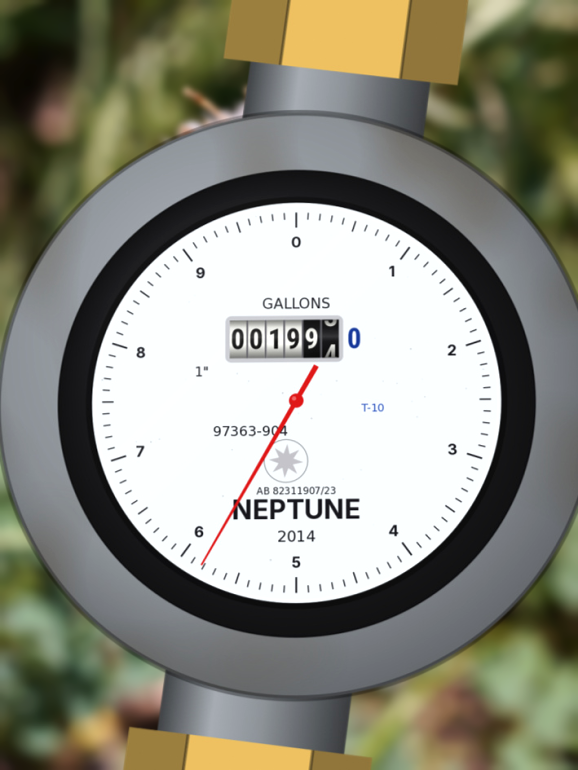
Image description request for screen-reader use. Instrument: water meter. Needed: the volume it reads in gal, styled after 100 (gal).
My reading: 19935.8 (gal)
